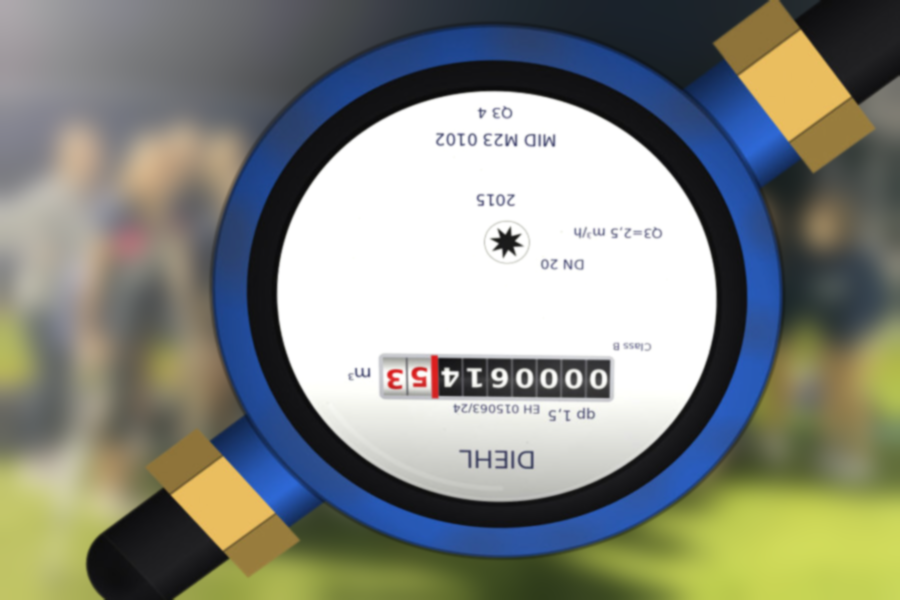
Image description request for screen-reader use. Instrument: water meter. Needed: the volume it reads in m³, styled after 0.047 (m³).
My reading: 614.53 (m³)
